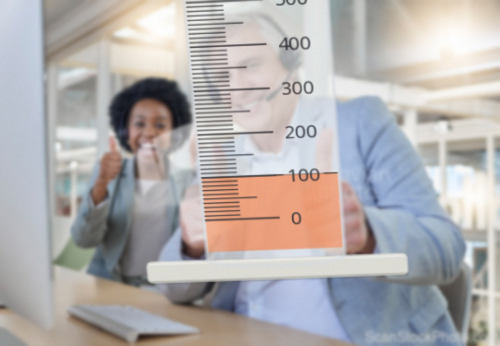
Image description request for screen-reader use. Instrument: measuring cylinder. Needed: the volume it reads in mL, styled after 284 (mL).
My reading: 100 (mL)
